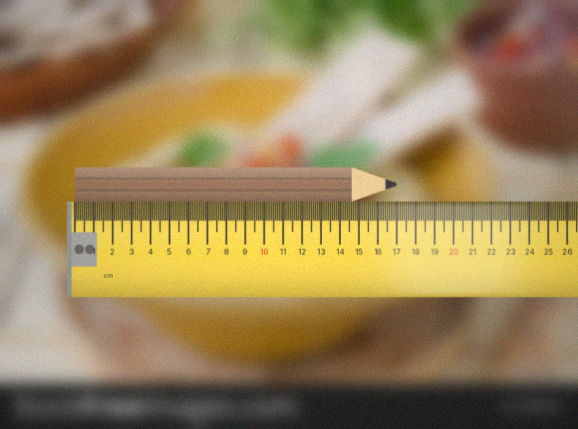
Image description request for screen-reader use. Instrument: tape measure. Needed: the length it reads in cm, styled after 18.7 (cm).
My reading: 17 (cm)
